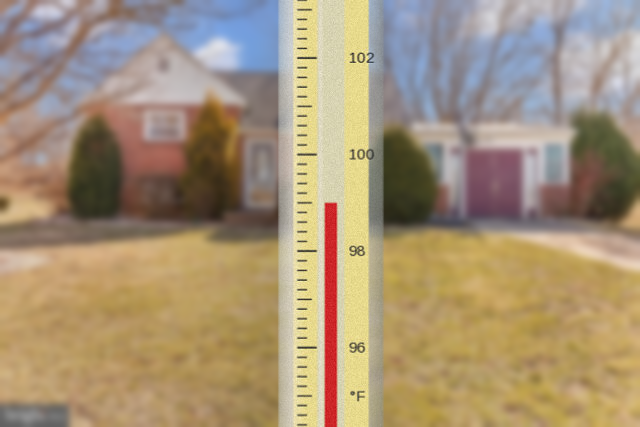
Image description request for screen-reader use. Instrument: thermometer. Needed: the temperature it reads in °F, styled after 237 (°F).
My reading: 99 (°F)
